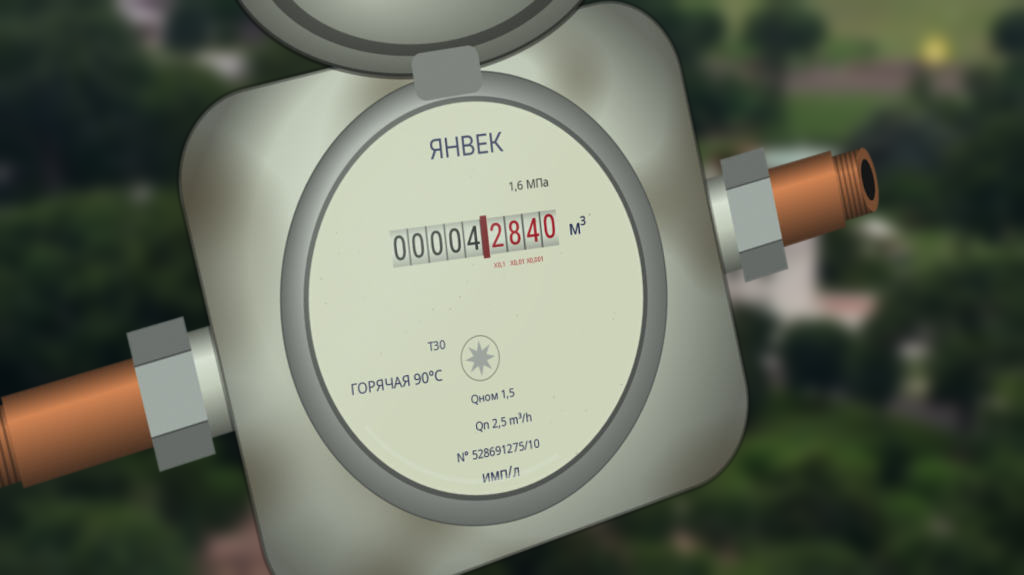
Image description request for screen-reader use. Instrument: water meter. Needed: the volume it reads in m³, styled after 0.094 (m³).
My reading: 4.2840 (m³)
